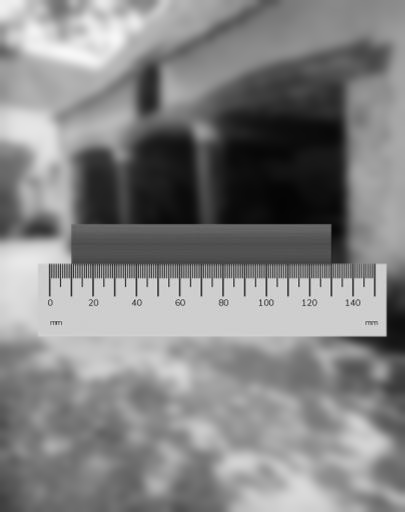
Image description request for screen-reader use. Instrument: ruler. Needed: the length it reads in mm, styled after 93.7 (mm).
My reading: 120 (mm)
